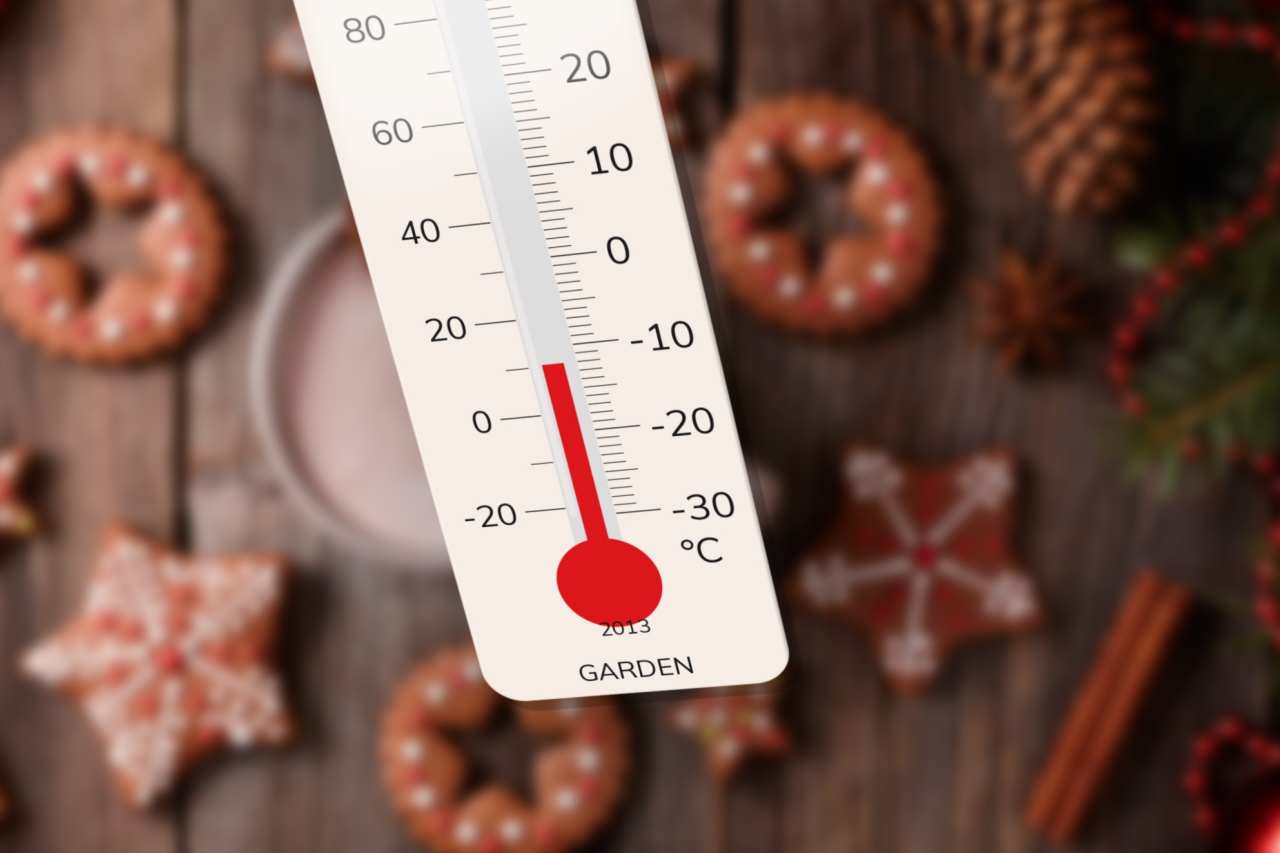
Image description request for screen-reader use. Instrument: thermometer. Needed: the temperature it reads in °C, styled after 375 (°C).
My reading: -12 (°C)
